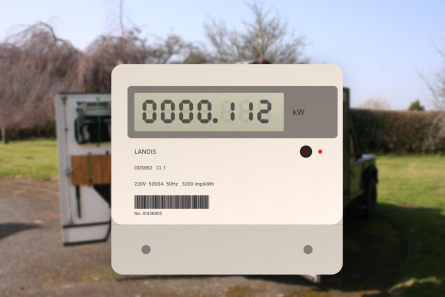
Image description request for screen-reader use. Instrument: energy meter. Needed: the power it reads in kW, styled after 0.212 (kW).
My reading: 0.112 (kW)
